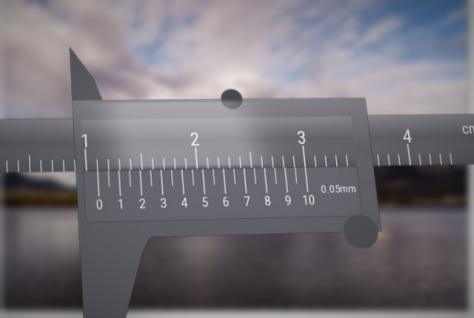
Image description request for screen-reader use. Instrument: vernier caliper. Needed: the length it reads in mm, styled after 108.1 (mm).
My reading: 11.0 (mm)
